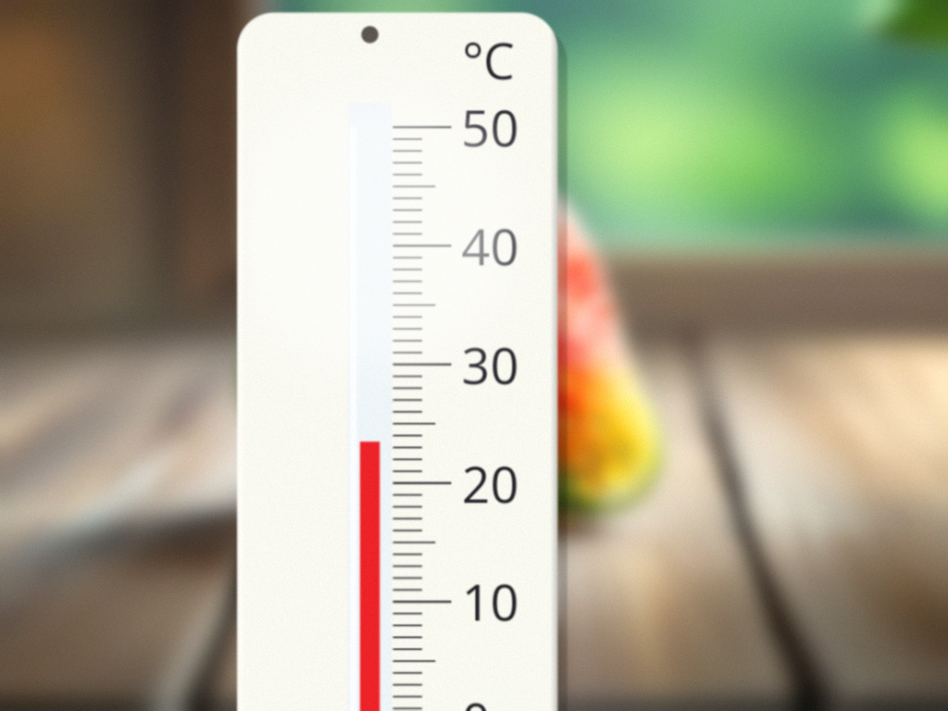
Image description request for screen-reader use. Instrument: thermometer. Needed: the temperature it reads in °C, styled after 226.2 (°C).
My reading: 23.5 (°C)
